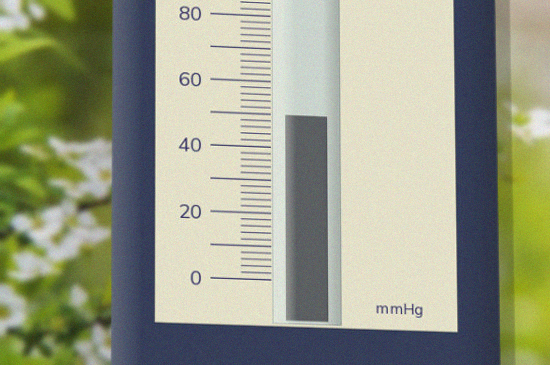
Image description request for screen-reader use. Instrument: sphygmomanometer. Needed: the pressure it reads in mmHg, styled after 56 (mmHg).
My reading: 50 (mmHg)
